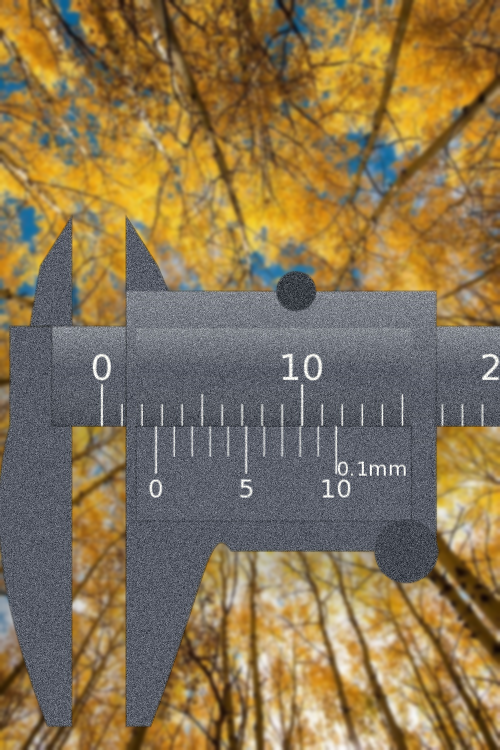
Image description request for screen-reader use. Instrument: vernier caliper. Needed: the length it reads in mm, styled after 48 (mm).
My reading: 2.7 (mm)
